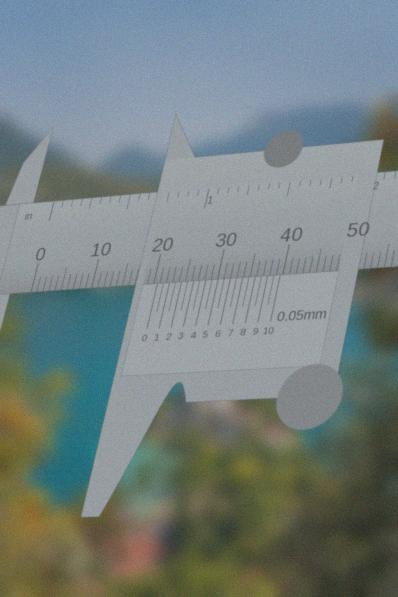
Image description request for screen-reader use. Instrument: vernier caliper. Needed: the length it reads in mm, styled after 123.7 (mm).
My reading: 20.6 (mm)
